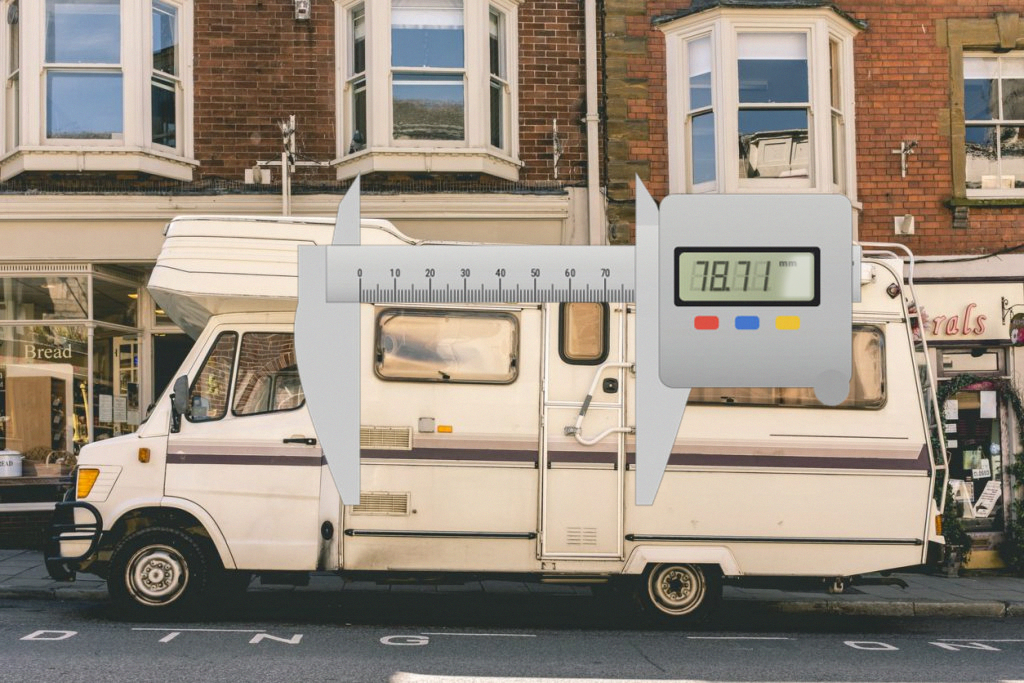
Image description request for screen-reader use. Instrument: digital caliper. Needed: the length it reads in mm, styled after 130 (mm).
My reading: 78.71 (mm)
